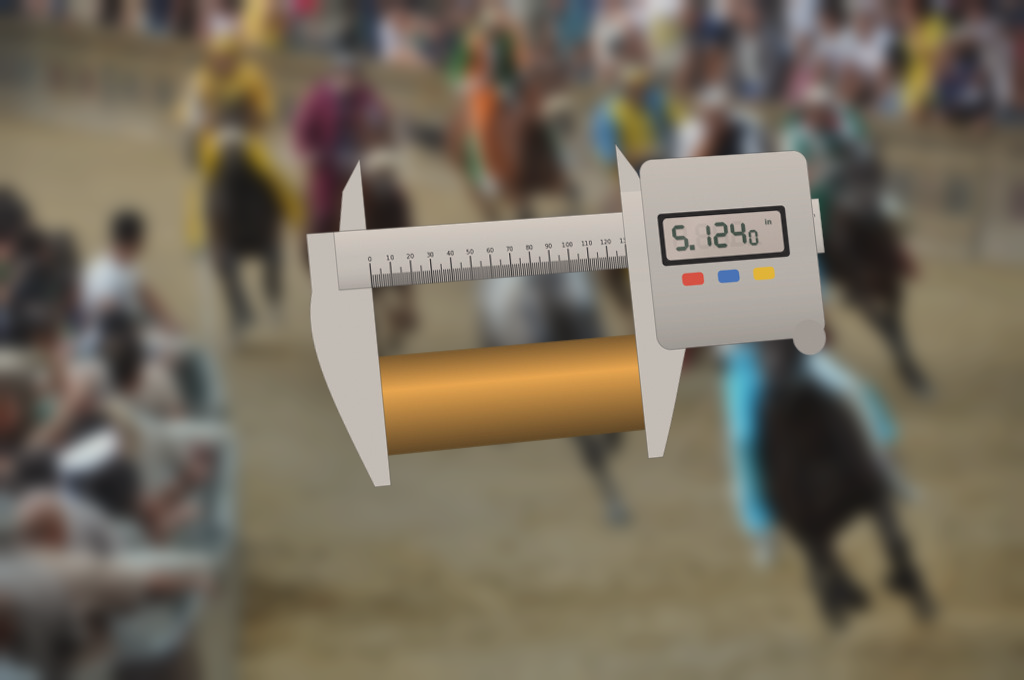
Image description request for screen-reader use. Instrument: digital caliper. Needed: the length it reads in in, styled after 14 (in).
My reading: 5.1240 (in)
